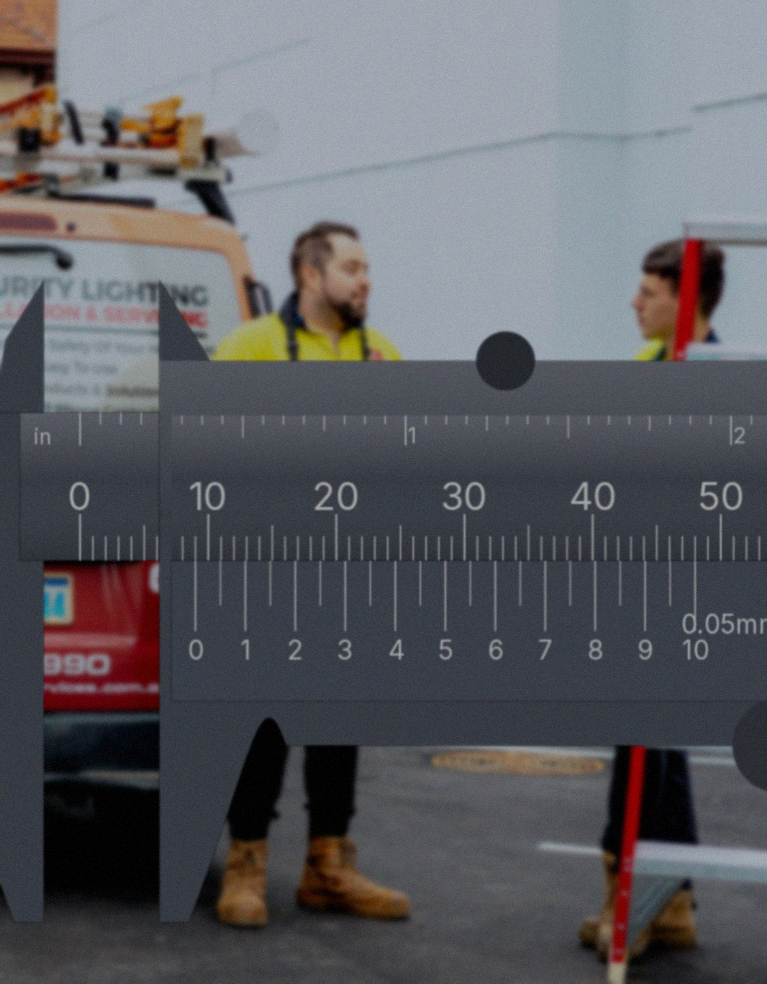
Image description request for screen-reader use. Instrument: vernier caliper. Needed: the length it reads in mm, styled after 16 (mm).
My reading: 9.0 (mm)
